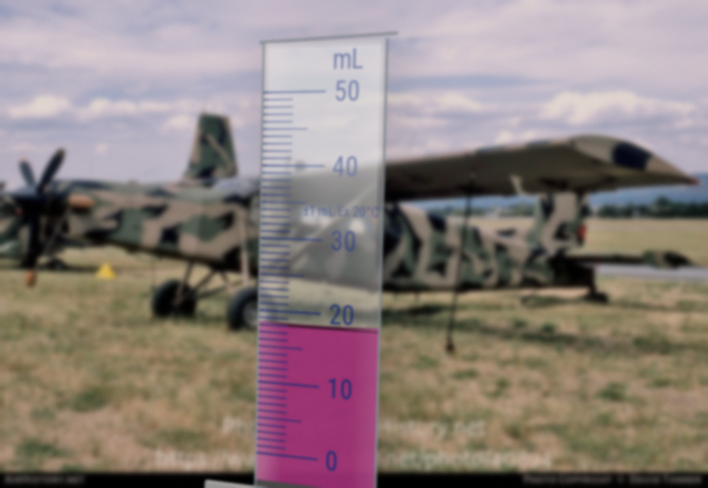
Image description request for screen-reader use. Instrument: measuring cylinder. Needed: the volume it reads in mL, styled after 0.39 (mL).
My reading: 18 (mL)
